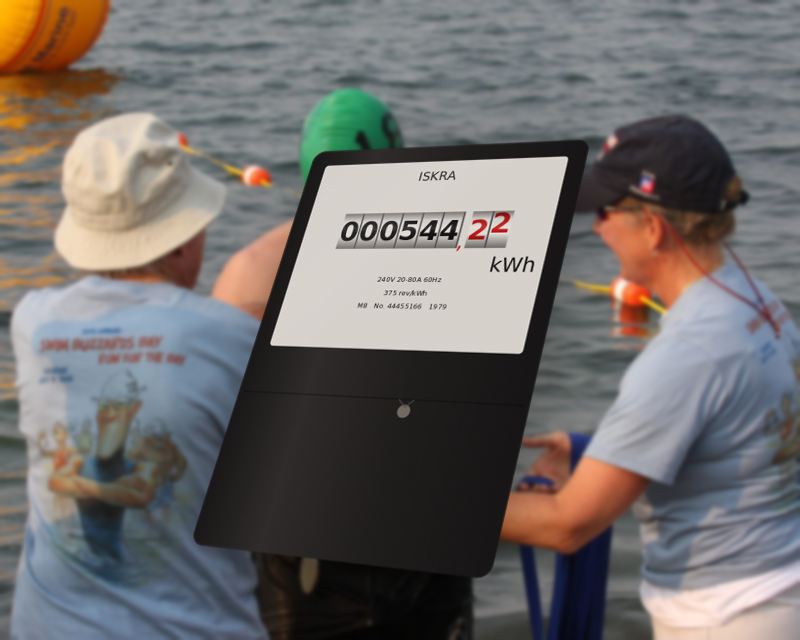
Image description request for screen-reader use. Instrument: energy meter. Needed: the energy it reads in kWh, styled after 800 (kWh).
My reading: 544.22 (kWh)
